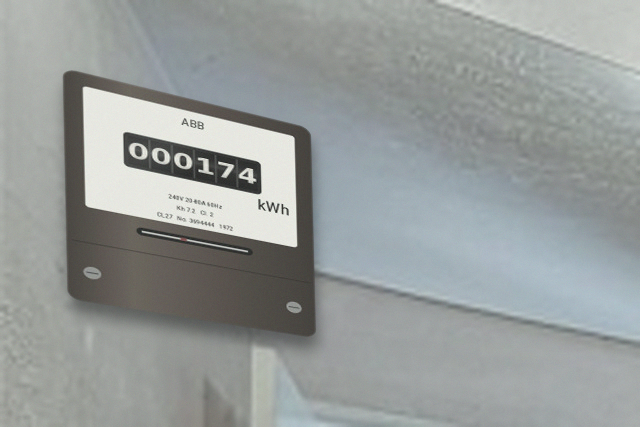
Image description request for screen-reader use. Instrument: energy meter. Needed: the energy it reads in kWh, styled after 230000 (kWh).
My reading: 174 (kWh)
